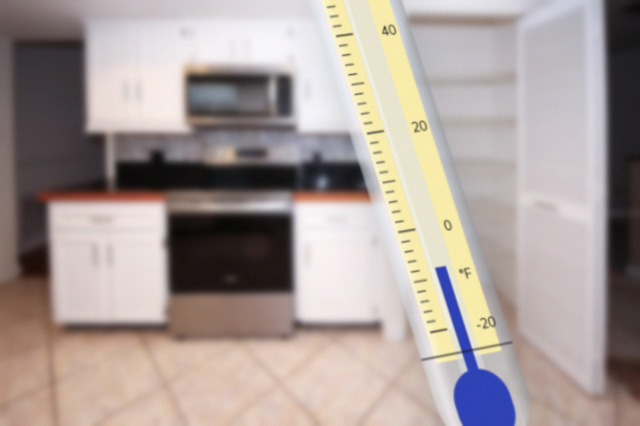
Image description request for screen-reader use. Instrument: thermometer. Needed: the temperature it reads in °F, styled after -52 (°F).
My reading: -8 (°F)
